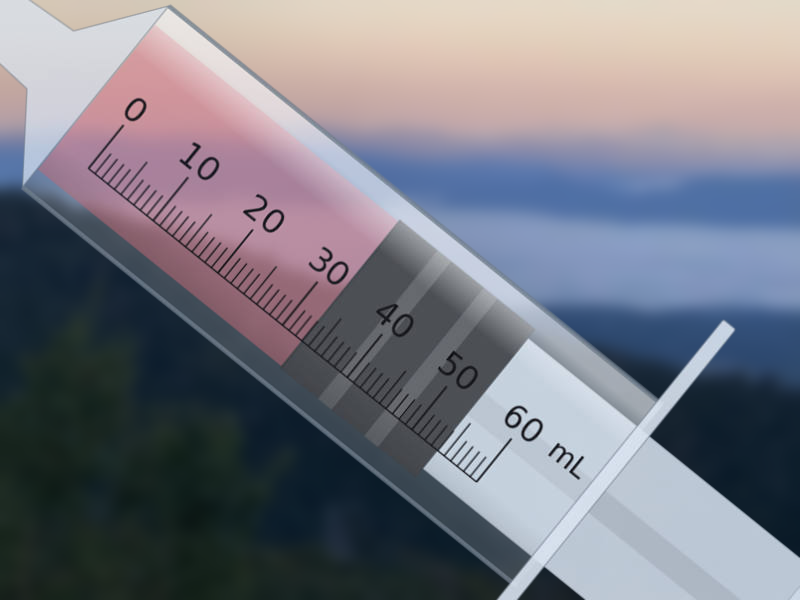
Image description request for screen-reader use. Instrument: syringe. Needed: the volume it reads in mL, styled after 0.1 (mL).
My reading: 33 (mL)
